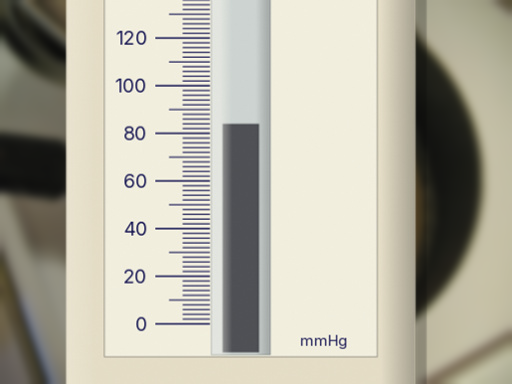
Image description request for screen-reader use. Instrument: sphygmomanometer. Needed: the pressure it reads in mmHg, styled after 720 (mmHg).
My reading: 84 (mmHg)
